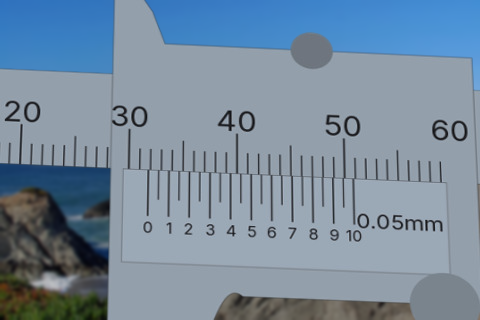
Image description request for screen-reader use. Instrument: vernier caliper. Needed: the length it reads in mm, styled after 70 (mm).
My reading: 31.8 (mm)
